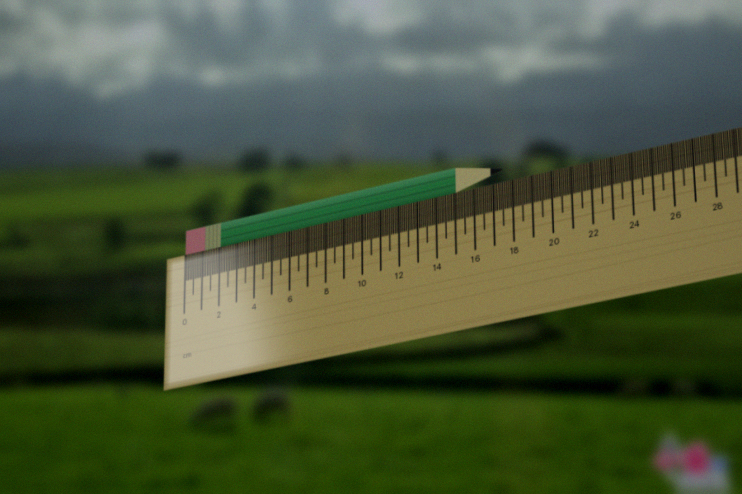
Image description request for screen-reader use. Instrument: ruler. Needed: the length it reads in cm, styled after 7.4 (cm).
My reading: 17.5 (cm)
